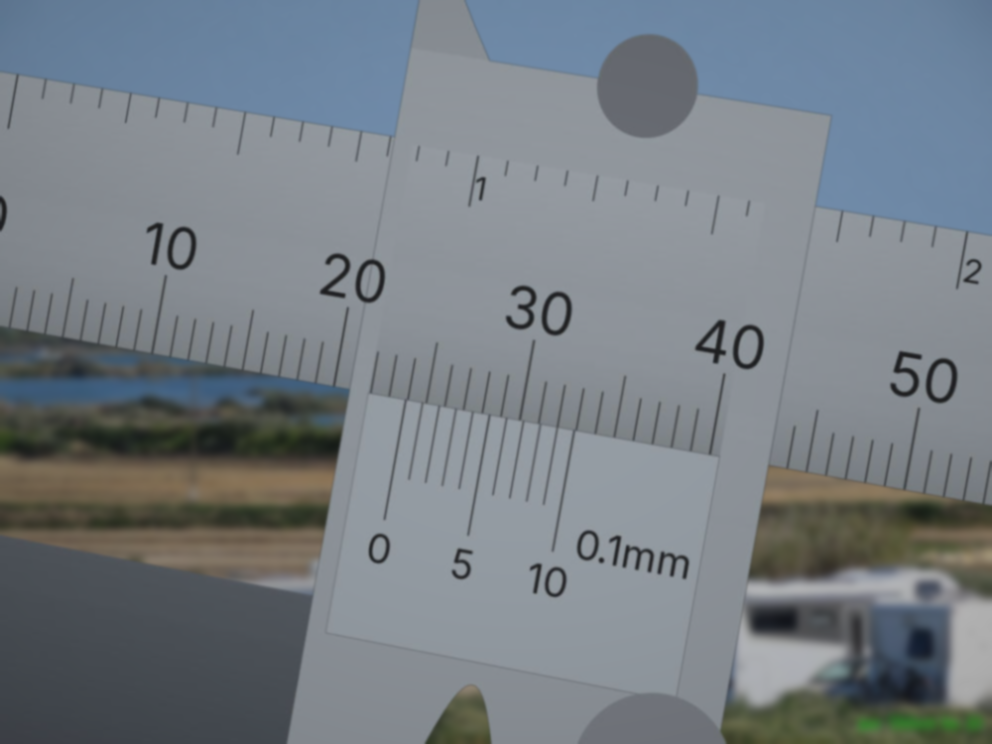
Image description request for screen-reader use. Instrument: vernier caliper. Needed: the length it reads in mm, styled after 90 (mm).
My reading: 23.9 (mm)
